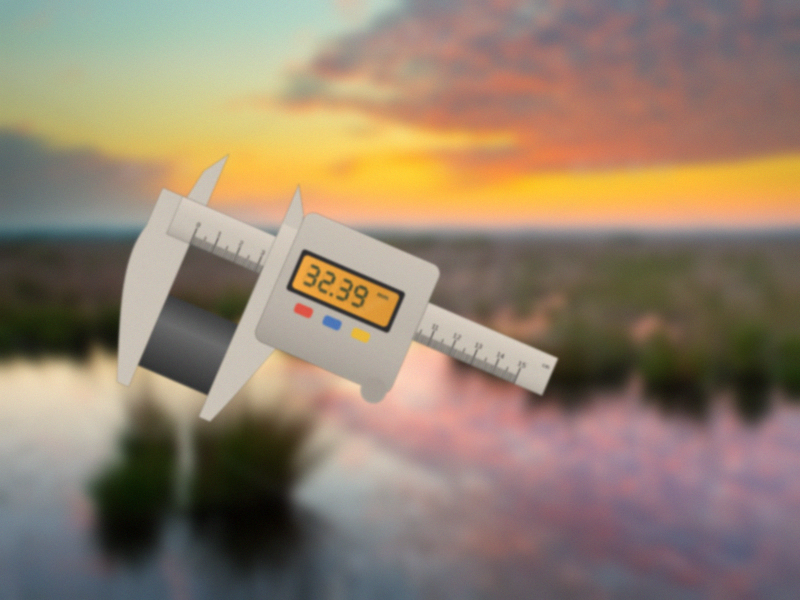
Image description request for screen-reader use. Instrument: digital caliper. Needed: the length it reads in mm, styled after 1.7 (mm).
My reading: 32.39 (mm)
